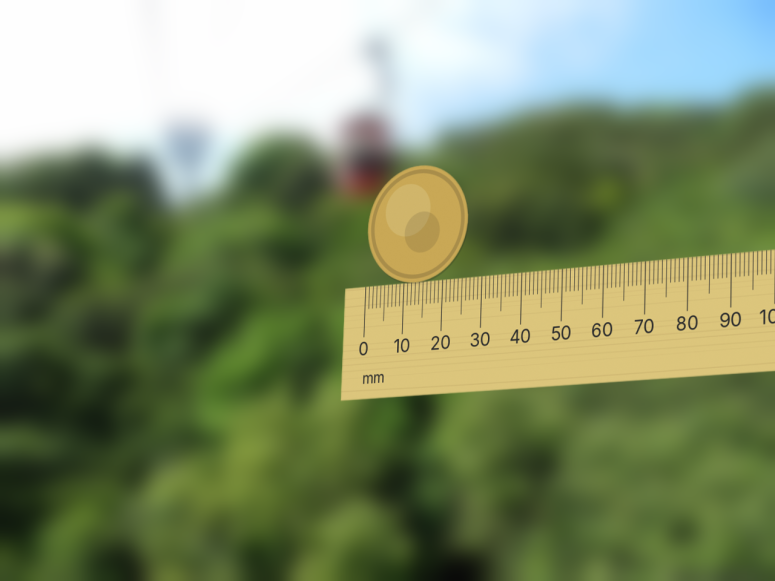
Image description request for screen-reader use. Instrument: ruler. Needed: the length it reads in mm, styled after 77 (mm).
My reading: 26 (mm)
